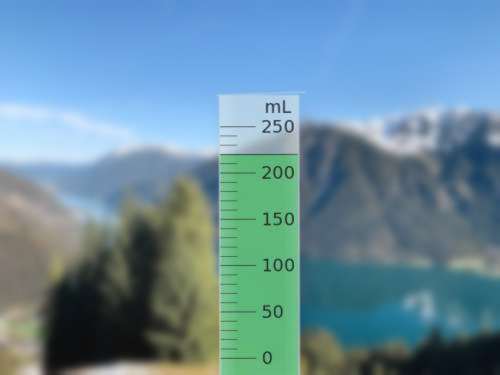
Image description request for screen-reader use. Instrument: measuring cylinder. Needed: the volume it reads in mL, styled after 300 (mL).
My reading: 220 (mL)
